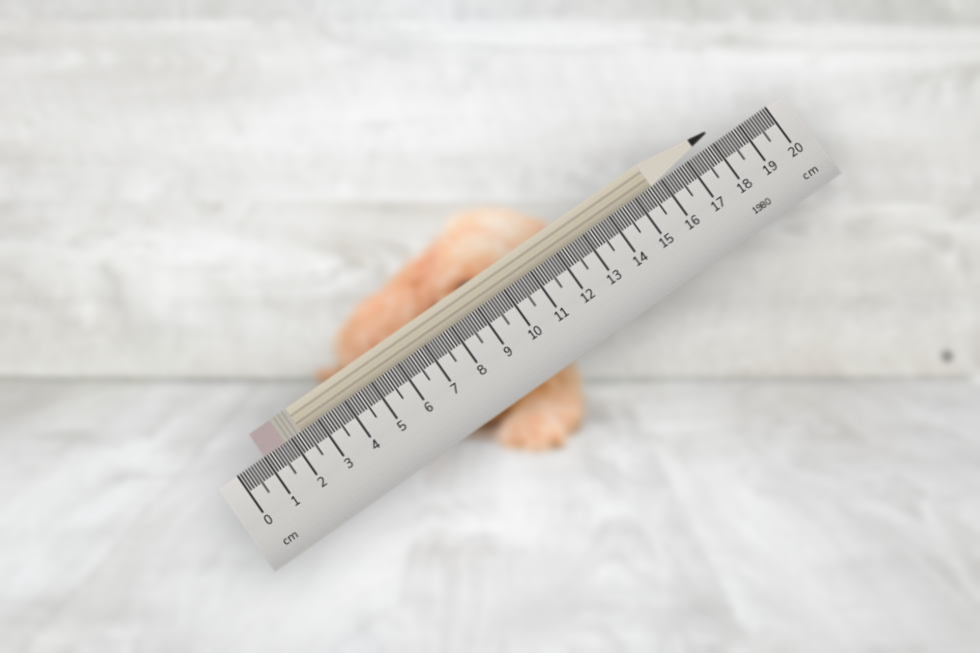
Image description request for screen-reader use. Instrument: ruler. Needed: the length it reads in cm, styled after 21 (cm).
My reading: 17 (cm)
